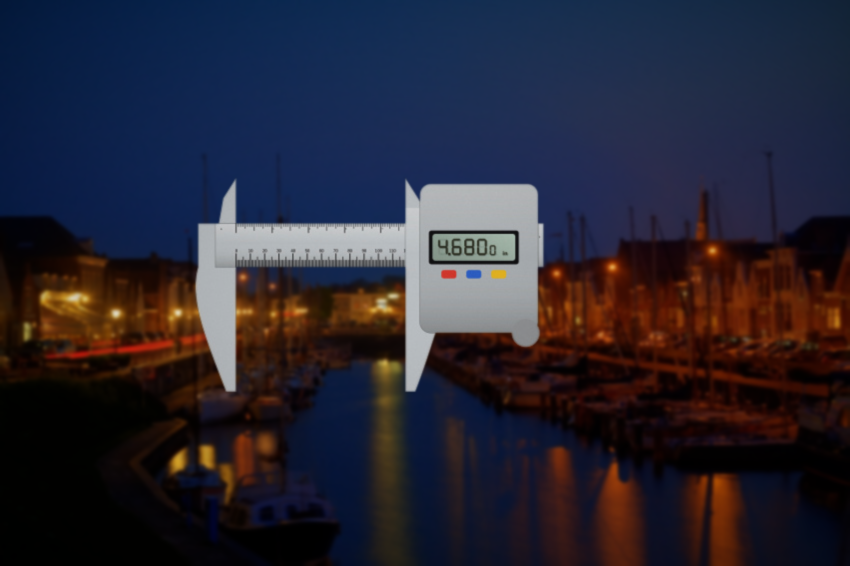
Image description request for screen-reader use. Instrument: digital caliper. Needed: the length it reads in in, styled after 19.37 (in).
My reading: 4.6800 (in)
